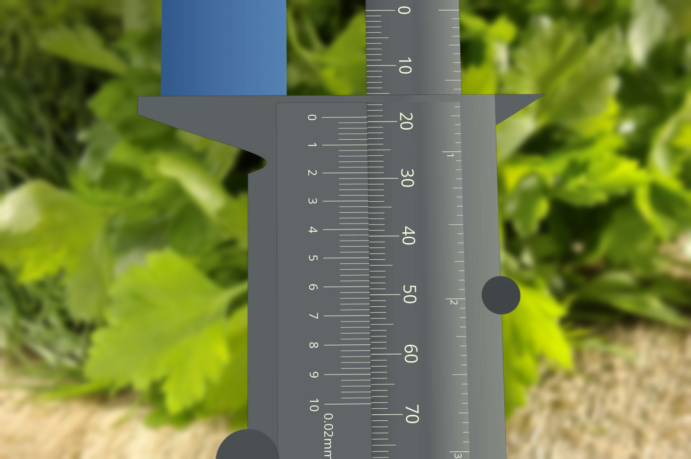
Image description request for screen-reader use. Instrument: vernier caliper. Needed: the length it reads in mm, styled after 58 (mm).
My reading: 19.2 (mm)
